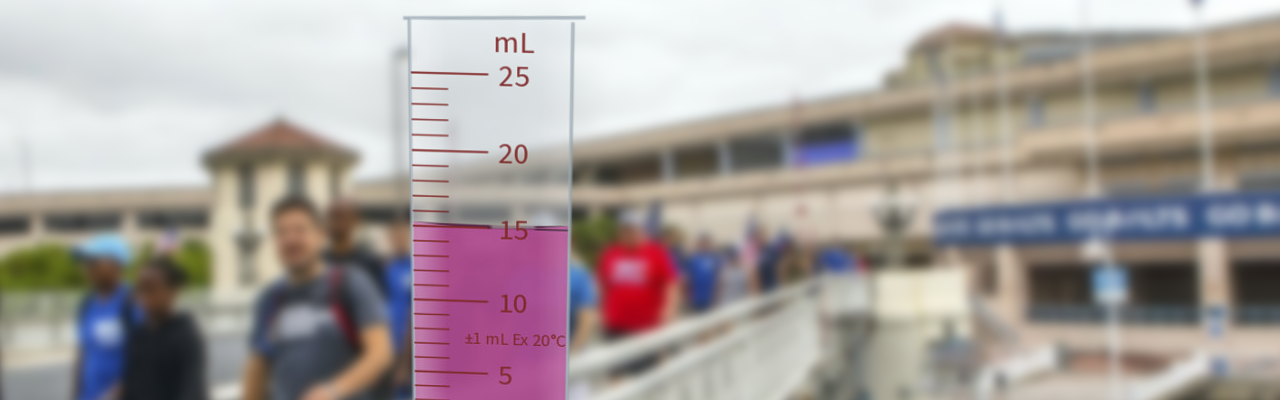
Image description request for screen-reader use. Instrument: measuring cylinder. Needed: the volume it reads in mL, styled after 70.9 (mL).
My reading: 15 (mL)
